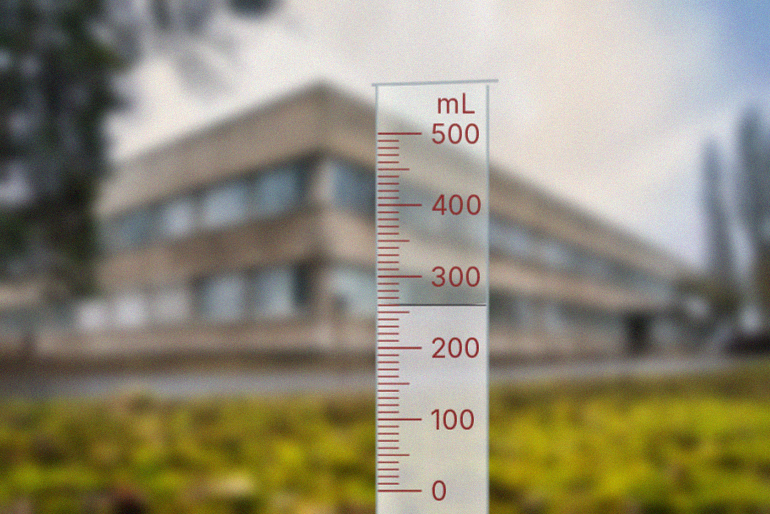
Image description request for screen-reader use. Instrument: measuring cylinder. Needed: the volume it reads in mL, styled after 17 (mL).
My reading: 260 (mL)
